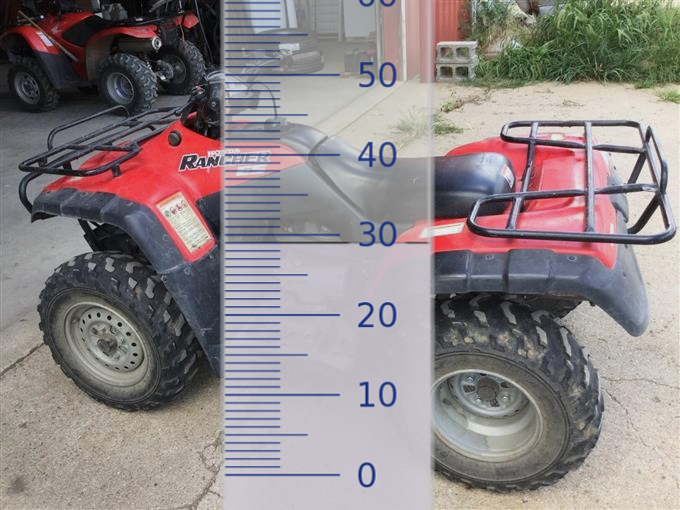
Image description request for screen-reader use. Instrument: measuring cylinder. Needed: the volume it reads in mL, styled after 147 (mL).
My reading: 29 (mL)
